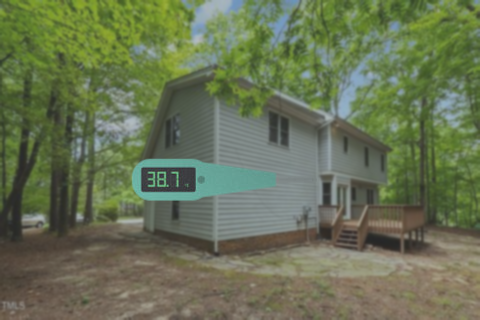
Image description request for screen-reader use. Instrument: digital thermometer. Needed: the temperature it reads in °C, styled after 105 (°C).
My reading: 38.7 (°C)
